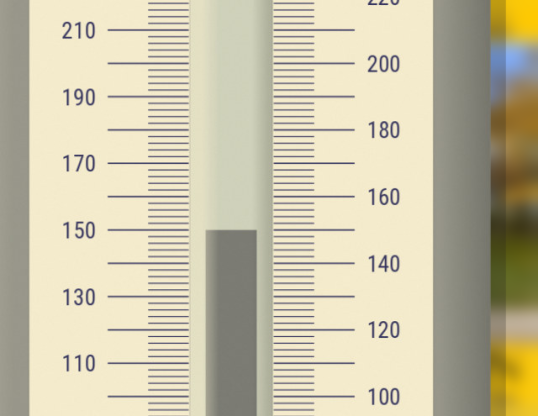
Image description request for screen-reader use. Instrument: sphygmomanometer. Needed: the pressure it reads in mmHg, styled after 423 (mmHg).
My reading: 150 (mmHg)
